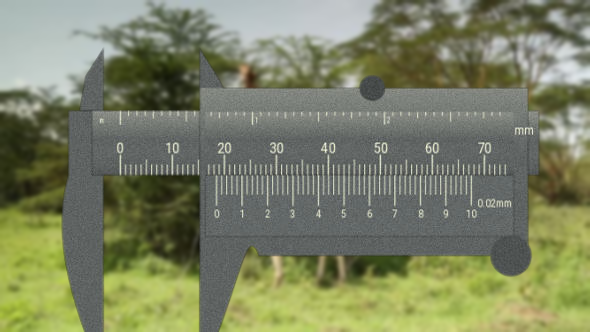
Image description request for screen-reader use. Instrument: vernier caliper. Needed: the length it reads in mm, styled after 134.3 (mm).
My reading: 18.5 (mm)
